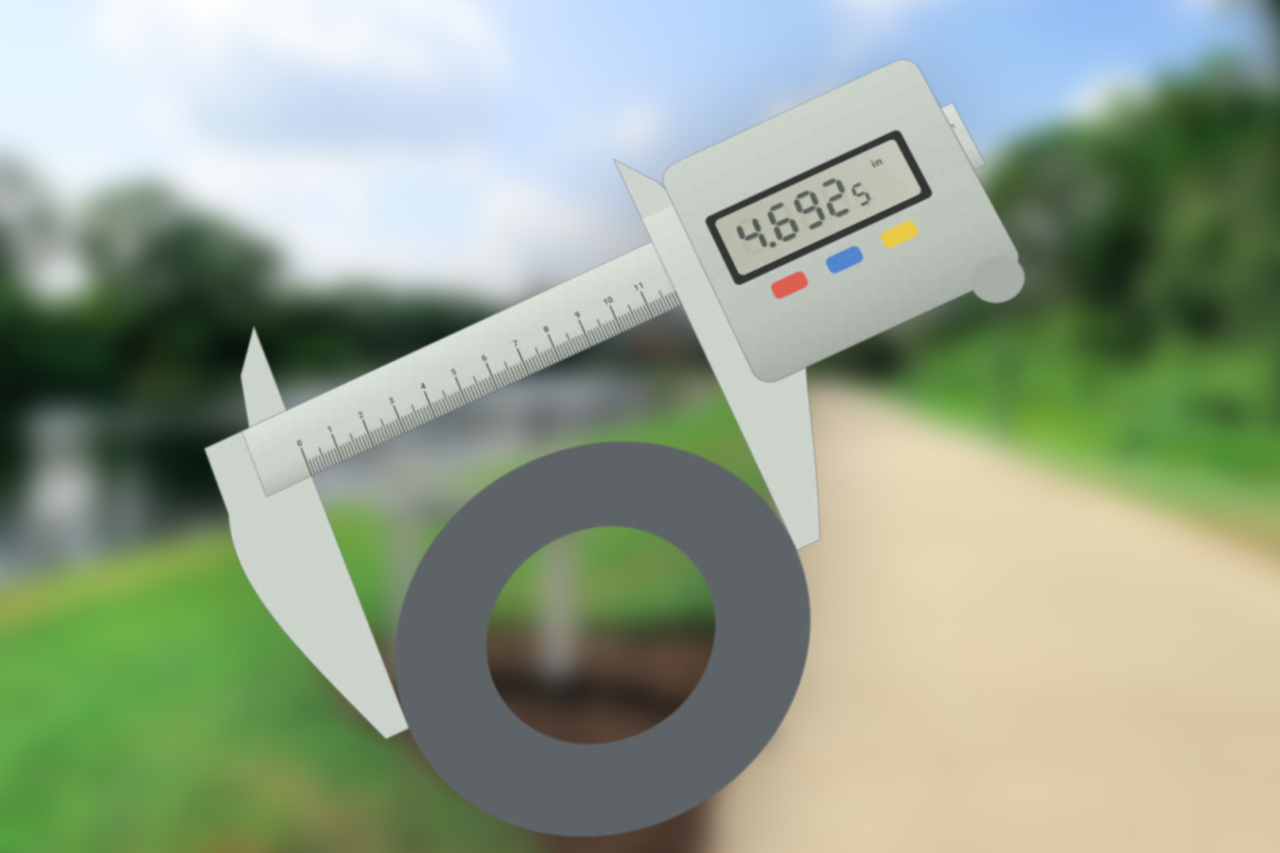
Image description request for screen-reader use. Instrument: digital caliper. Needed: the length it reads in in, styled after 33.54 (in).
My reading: 4.6925 (in)
